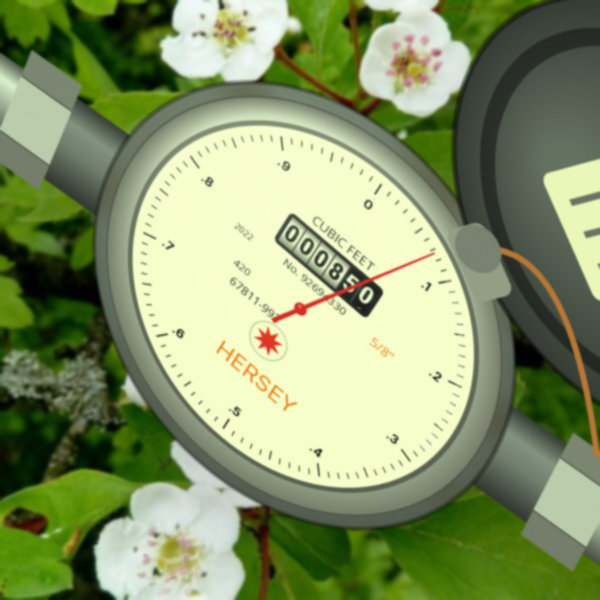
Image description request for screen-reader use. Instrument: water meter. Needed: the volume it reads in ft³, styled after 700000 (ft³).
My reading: 850.07 (ft³)
